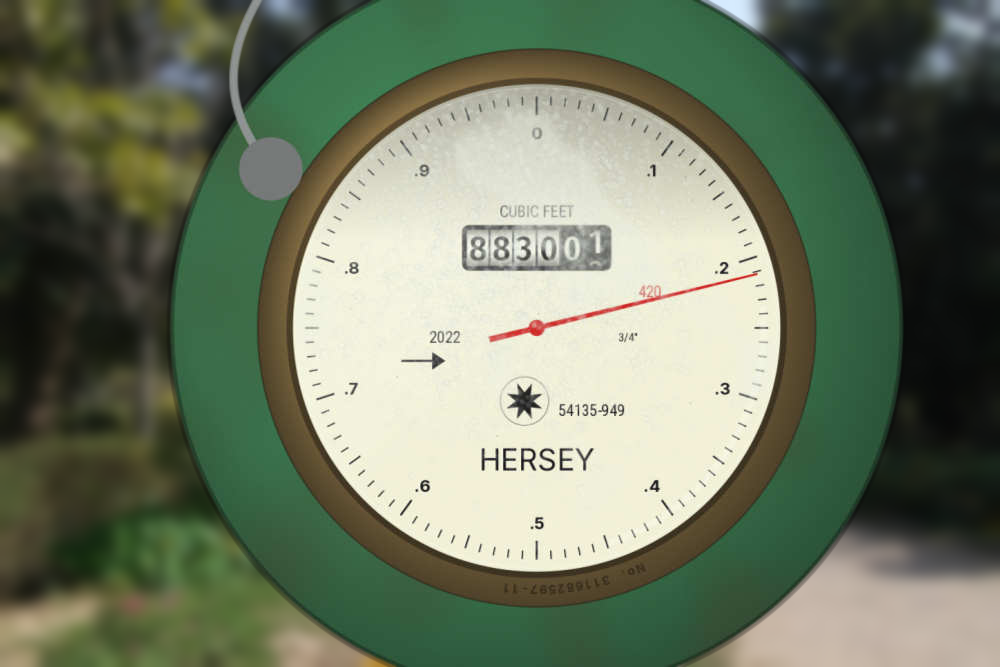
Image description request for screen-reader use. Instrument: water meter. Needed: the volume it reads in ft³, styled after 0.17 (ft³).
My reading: 883001.21 (ft³)
